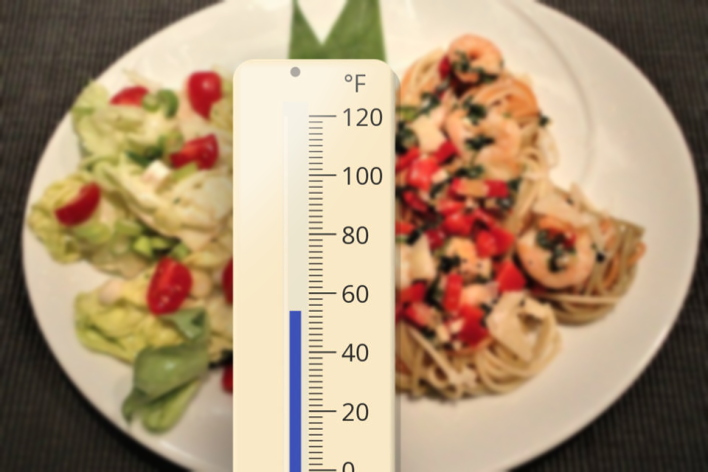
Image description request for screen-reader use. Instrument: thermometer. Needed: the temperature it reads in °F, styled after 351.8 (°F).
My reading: 54 (°F)
